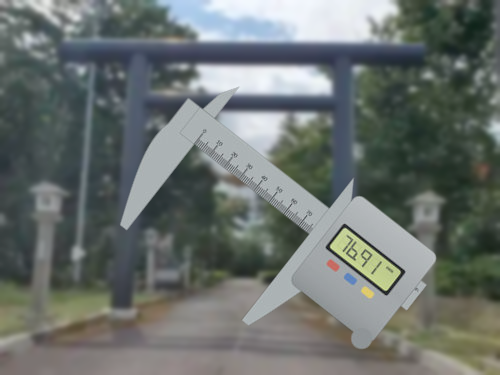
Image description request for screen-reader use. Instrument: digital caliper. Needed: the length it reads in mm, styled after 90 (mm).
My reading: 76.91 (mm)
